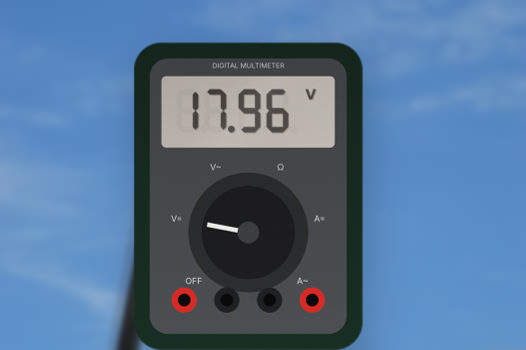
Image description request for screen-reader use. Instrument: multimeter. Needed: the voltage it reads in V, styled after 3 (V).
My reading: 17.96 (V)
